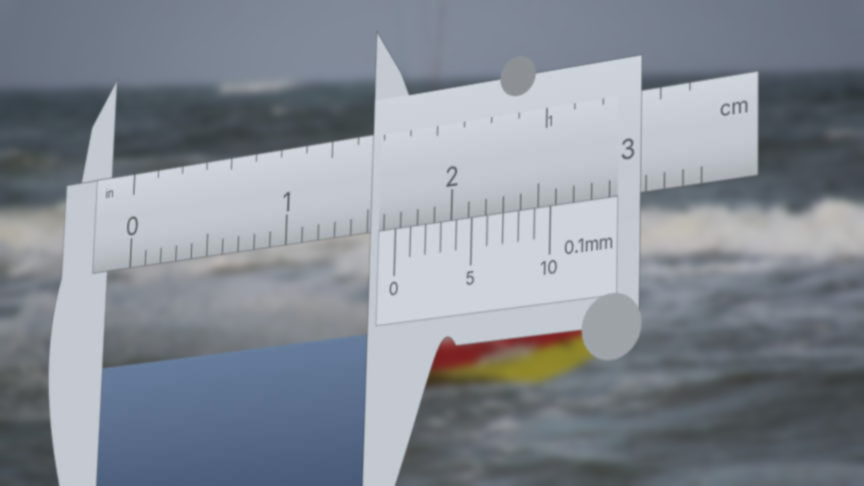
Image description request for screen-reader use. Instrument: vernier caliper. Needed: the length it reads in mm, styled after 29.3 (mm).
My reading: 16.7 (mm)
